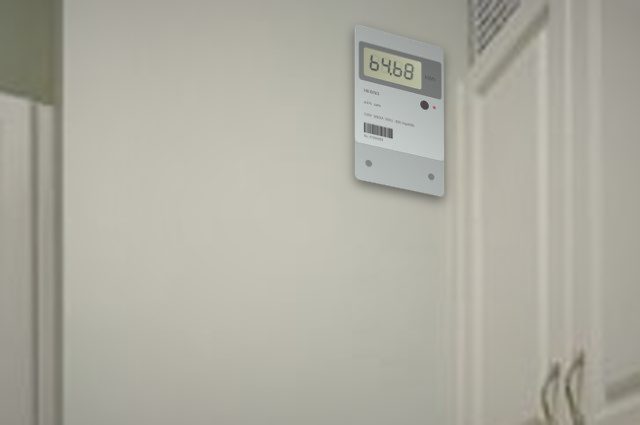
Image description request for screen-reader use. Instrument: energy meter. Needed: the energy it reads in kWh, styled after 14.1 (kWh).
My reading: 64.68 (kWh)
